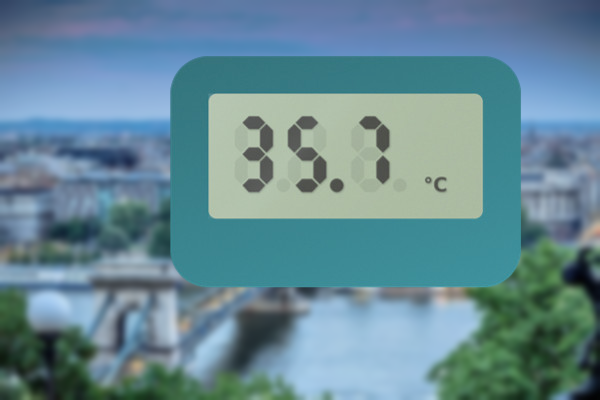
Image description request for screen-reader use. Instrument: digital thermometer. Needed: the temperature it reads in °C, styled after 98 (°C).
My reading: 35.7 (°C)
